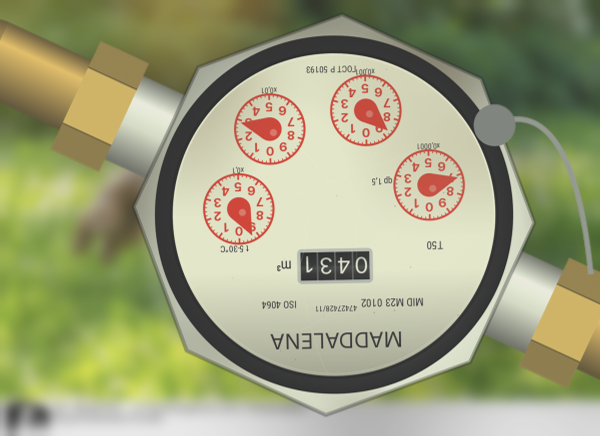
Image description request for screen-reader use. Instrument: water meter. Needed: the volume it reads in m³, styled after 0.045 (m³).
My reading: 430.9287 (m³)
